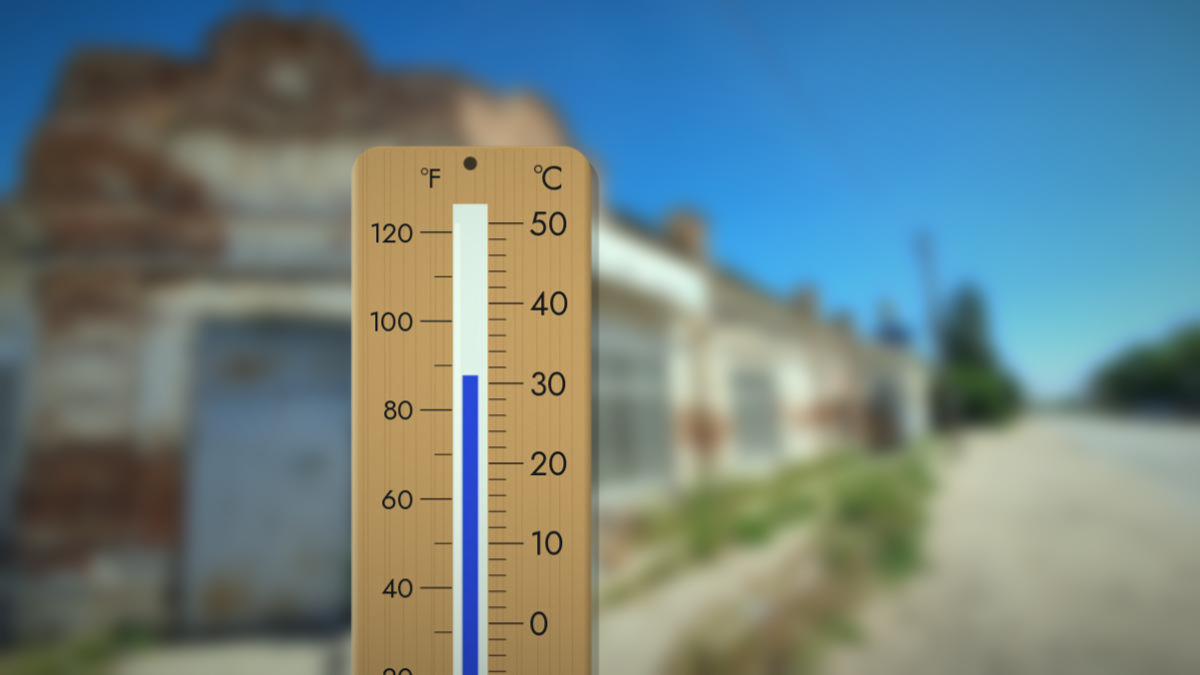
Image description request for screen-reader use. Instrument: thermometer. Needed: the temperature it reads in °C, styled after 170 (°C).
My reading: 31 (°C)
